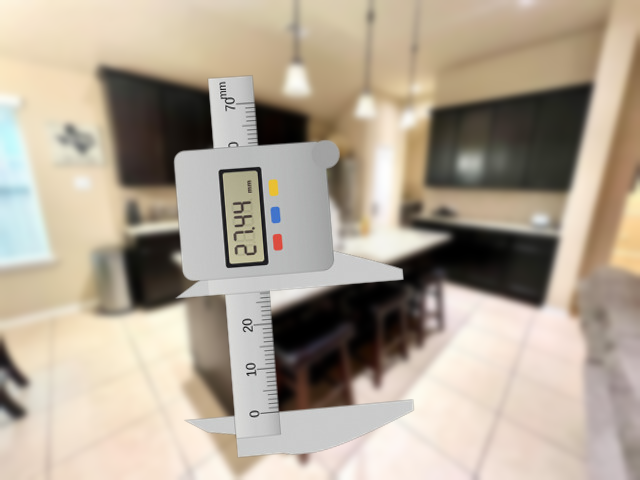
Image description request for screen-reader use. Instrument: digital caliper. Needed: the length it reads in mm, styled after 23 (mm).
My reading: 27.44 (mm)
